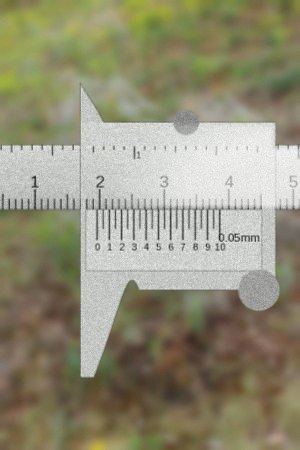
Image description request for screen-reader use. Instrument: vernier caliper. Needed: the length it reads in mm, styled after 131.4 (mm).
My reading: 19.6 (mm)
